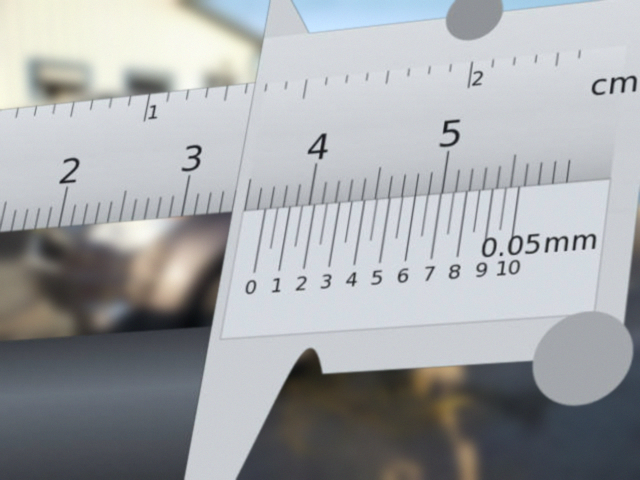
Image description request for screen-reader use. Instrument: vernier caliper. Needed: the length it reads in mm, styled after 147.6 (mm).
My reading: 36.6 (mm)
